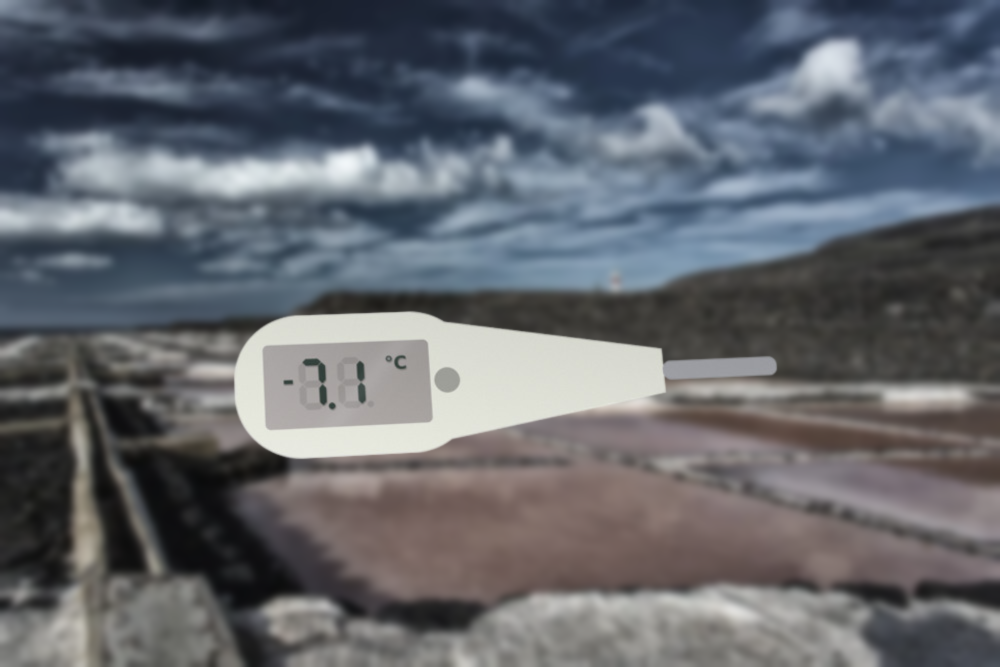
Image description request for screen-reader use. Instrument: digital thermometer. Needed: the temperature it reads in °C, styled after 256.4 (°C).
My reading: -7.1 (°C)
